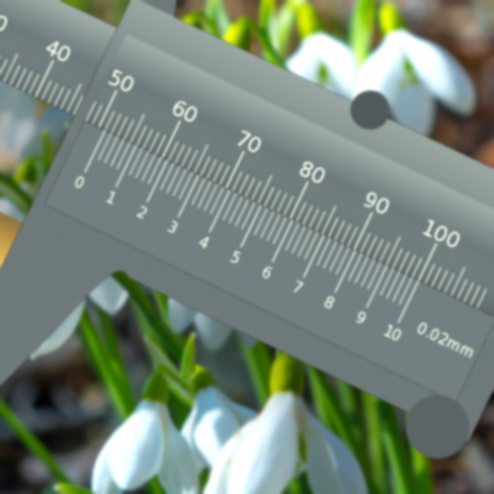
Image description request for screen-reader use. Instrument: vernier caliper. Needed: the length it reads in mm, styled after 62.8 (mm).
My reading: 51.0 (mm)
